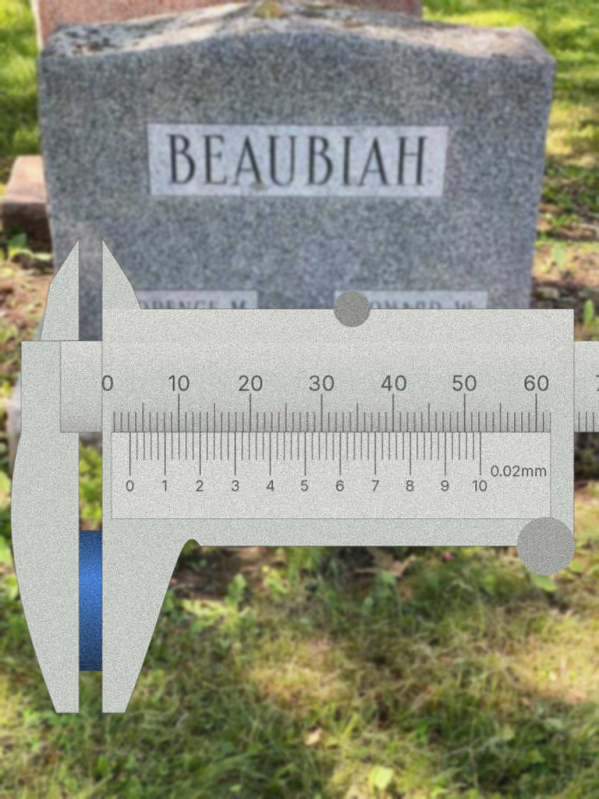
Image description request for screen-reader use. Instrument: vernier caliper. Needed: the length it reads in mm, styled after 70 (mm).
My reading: 3.2 (mm)
